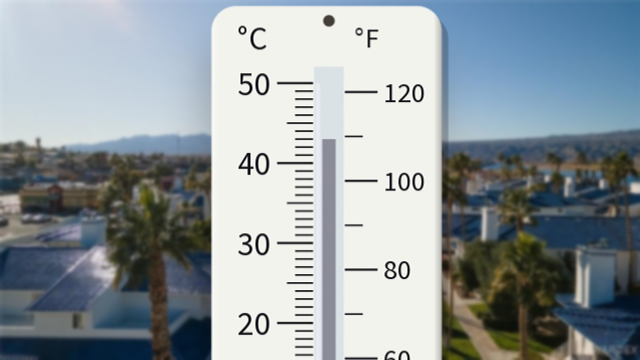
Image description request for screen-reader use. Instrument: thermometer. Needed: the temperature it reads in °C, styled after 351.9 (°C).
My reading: 43 (°C)
